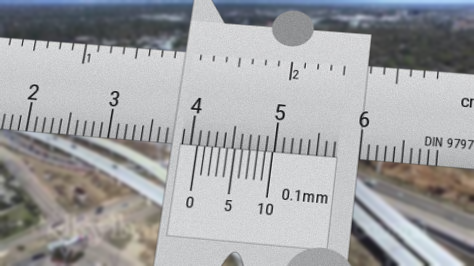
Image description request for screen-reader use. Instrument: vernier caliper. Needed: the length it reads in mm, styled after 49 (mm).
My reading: 40.8 (mm)
